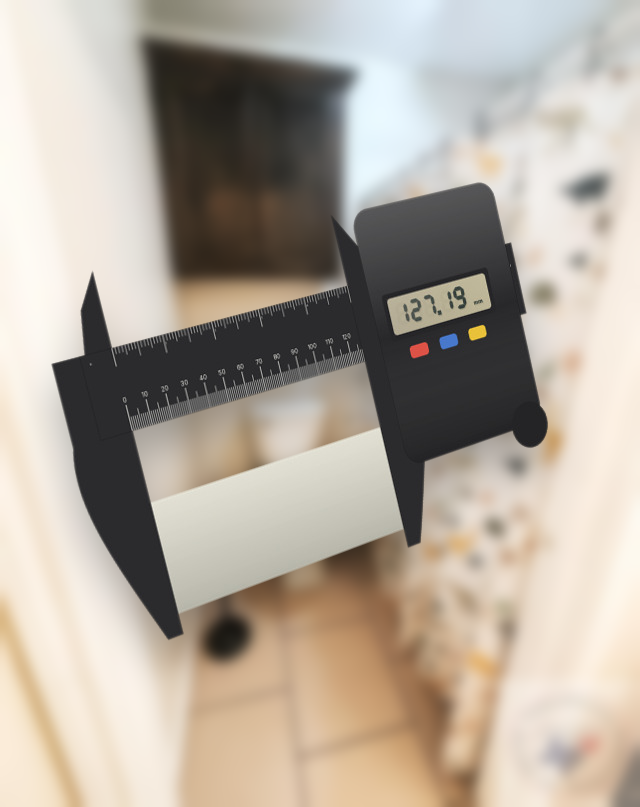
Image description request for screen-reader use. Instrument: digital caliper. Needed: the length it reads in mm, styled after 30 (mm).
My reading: 127.19 (mm)
